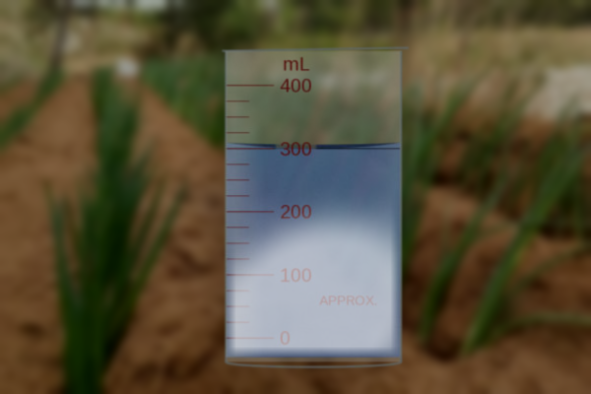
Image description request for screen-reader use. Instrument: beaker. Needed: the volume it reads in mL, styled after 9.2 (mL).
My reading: 300 (mL)
